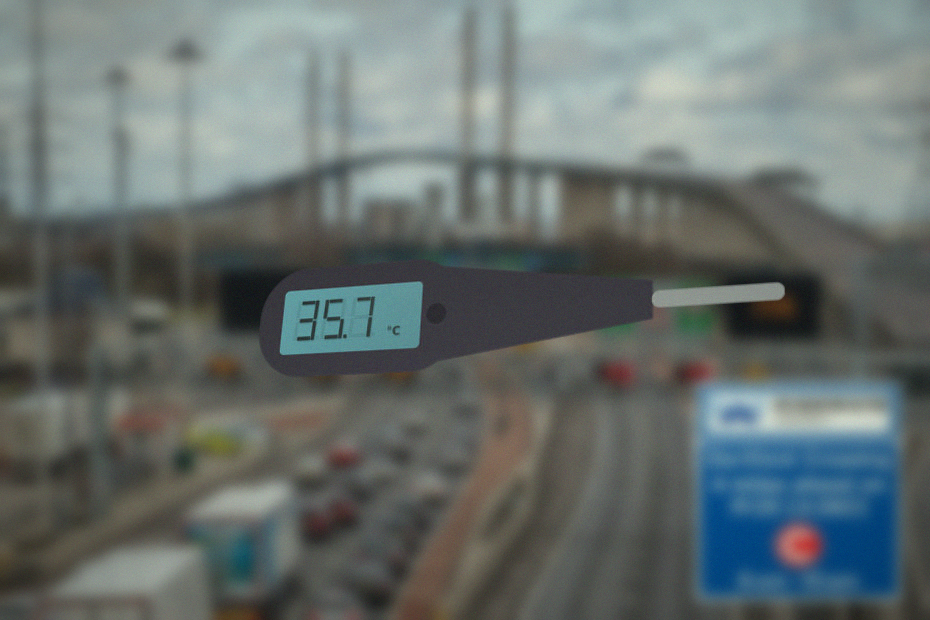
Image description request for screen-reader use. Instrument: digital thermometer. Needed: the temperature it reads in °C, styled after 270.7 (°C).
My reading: 35.7 (°C)
